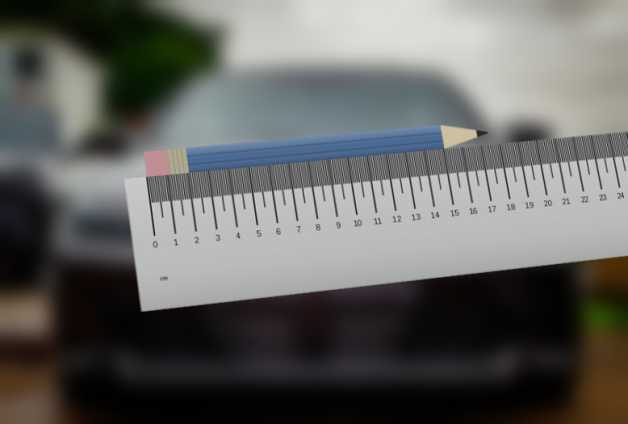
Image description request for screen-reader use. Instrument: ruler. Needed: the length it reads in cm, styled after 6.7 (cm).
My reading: 17.5 (cm)
